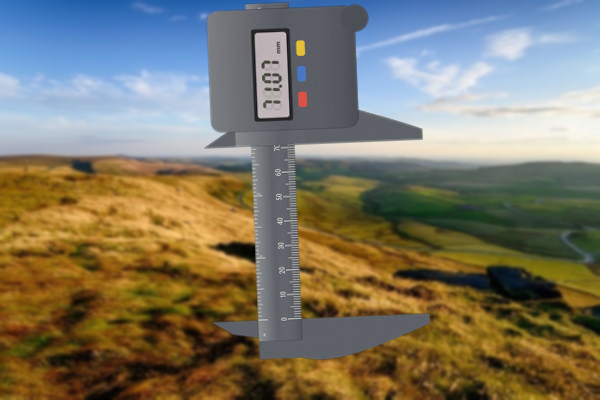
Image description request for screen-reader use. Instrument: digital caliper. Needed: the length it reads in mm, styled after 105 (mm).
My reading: 71.07 (mm)
